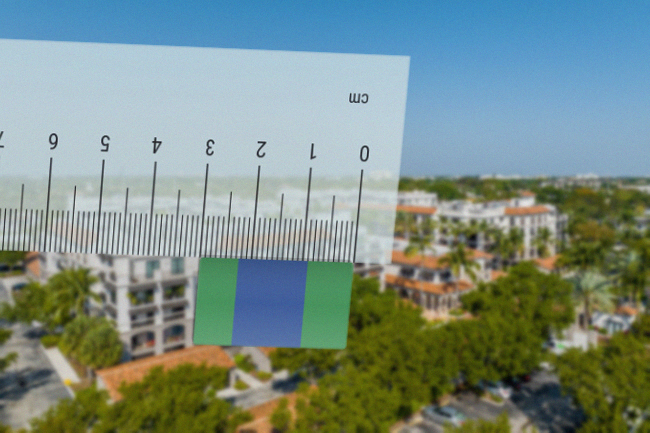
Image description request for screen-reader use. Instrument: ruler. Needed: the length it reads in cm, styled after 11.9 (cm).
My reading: 3 (cm)
